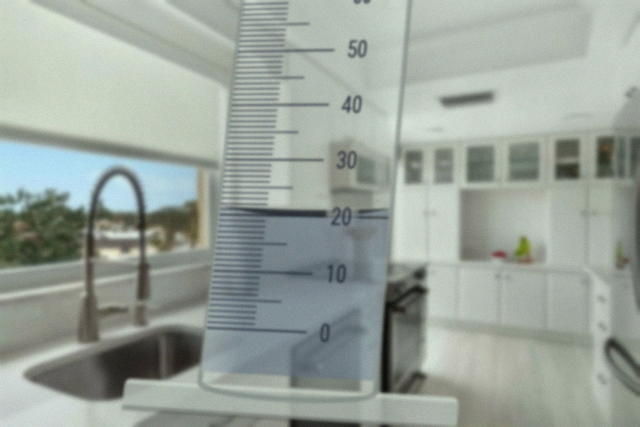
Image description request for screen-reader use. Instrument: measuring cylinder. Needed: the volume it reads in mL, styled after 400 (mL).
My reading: 20 (mL)
